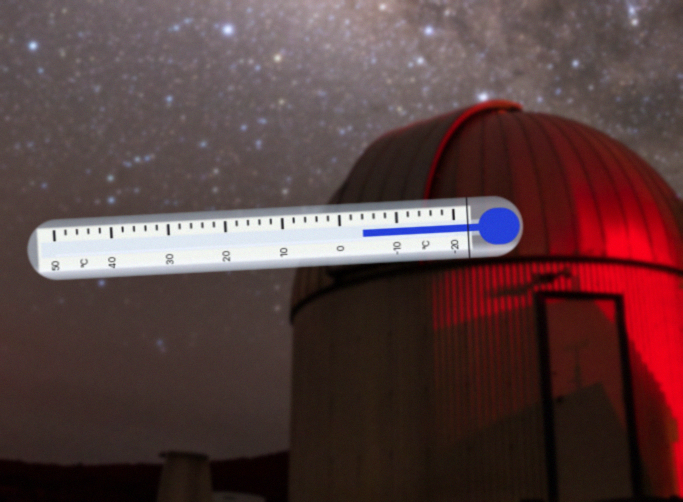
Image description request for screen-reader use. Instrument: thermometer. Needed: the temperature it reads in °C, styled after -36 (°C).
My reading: -4 (°C)
